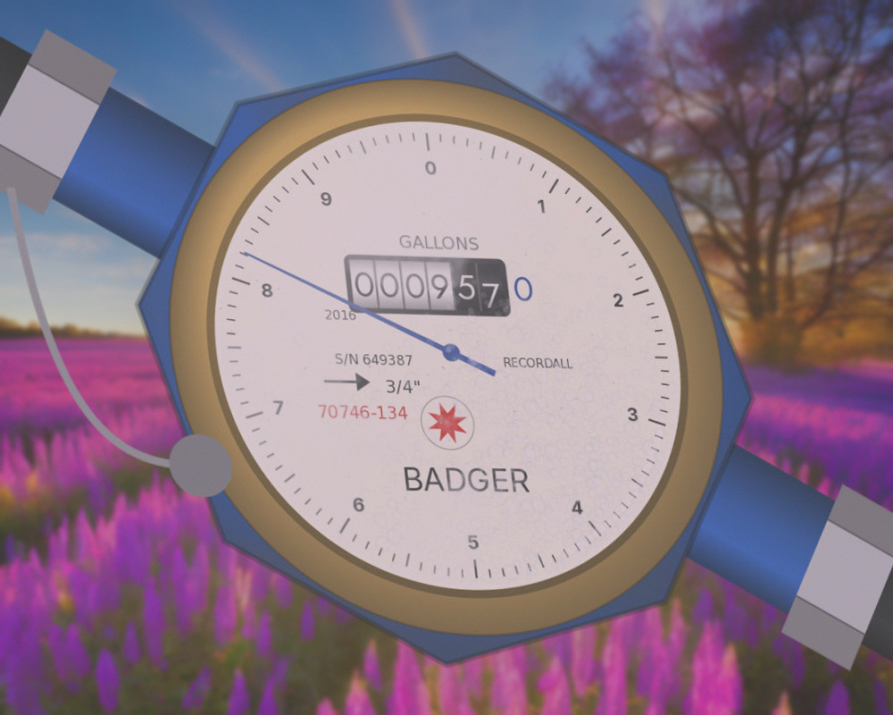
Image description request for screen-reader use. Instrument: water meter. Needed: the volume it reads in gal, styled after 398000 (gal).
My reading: 9568.2 (gal)
